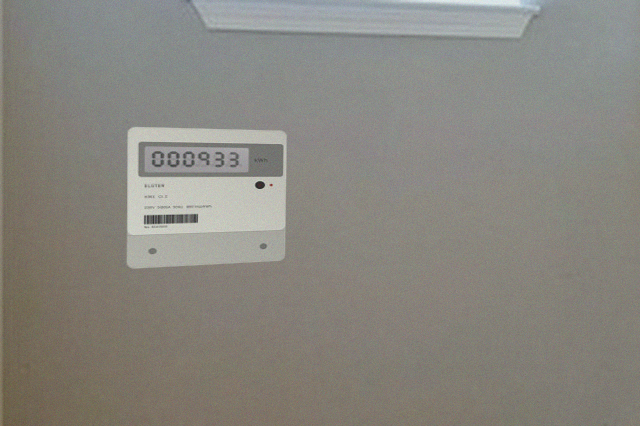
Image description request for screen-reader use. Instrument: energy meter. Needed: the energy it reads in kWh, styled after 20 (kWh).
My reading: 933 (kWh)
